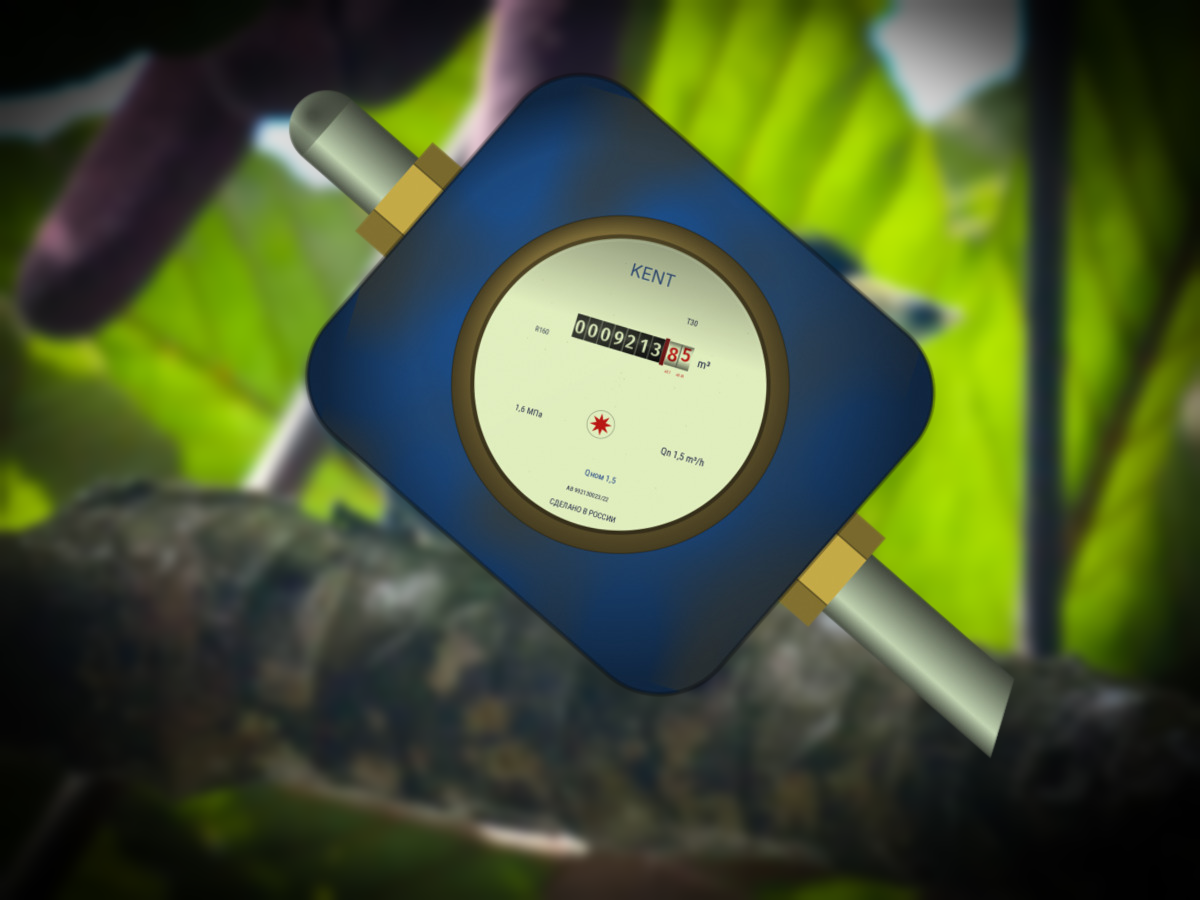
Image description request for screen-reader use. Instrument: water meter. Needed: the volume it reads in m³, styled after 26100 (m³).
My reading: 9213.85 (m³)
